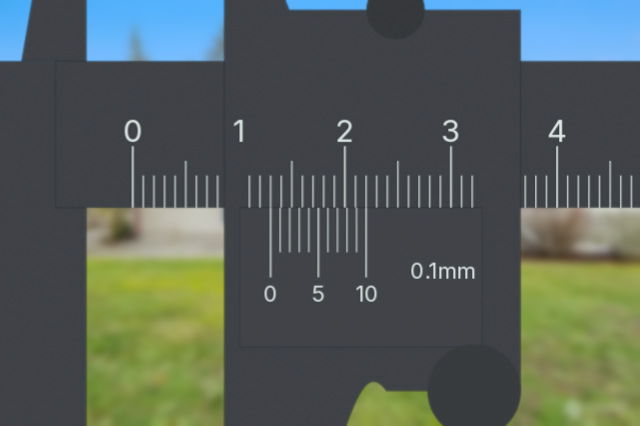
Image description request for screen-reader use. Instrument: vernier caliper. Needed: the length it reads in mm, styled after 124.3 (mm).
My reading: 13.0 (mm)
